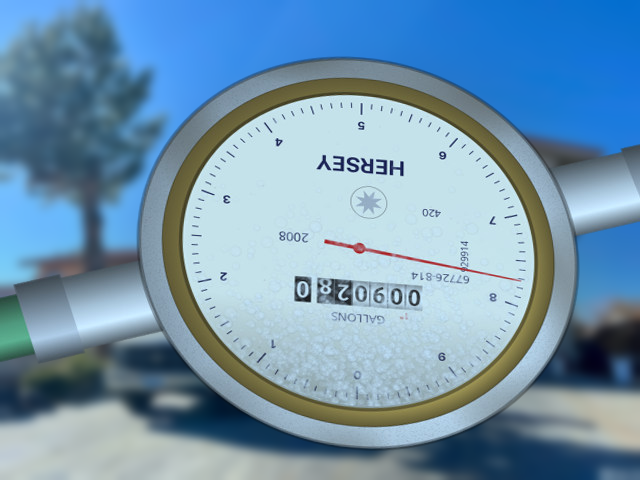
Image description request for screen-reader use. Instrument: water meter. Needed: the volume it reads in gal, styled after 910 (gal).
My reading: 90277.7 (gal)
